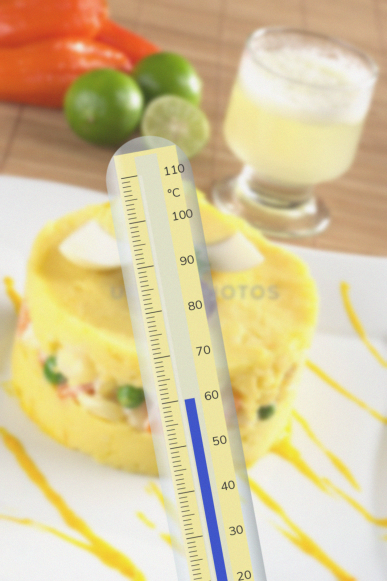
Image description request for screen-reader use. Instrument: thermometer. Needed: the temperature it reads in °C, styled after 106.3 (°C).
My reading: 60 (°C)
